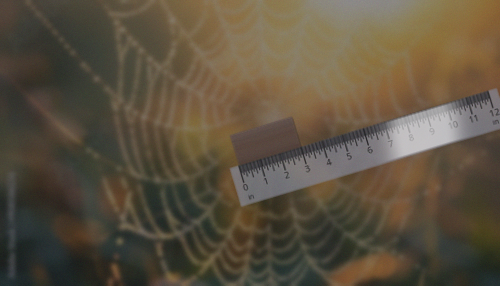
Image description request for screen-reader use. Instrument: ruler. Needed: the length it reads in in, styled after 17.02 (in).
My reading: 3 (in)
